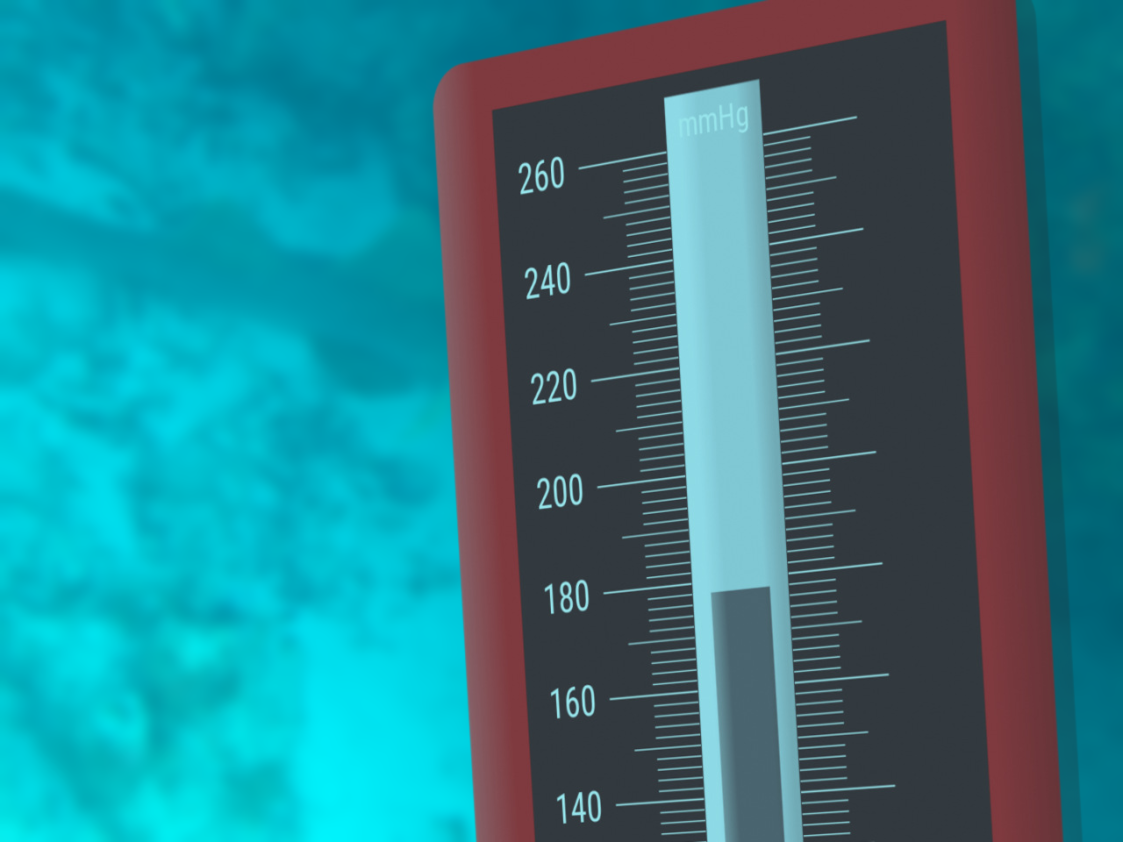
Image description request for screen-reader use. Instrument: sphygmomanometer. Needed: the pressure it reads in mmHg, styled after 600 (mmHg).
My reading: 178 (mmHg)
